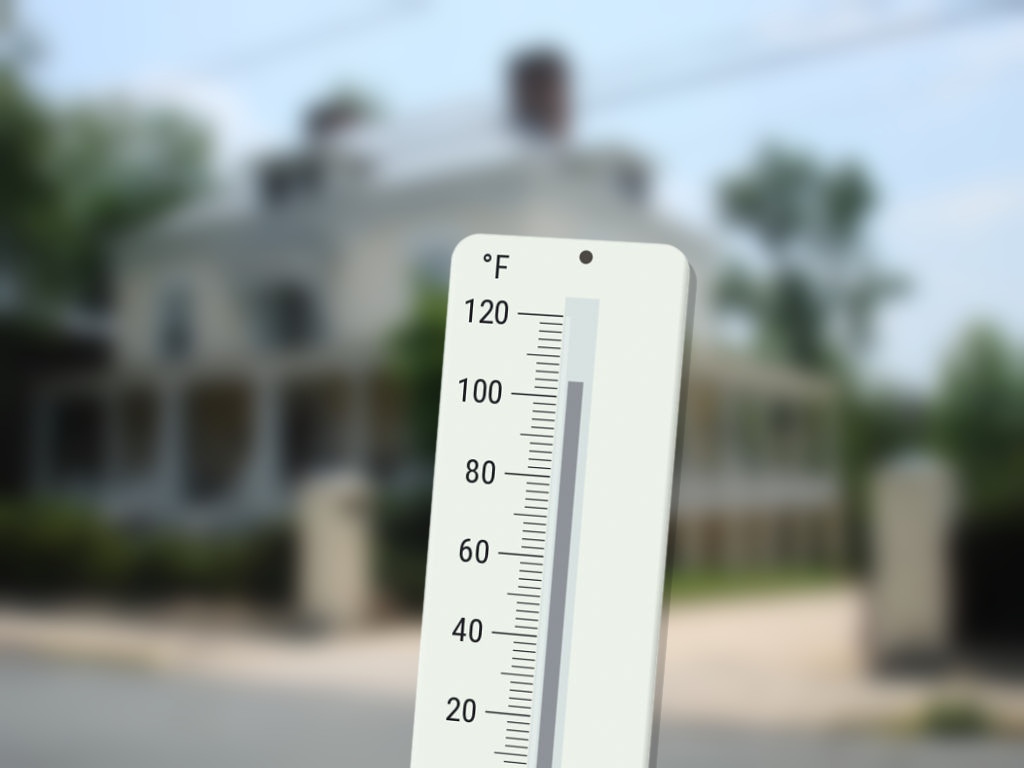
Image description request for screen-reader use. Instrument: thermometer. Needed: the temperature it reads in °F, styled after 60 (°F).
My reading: 104 (°F)
